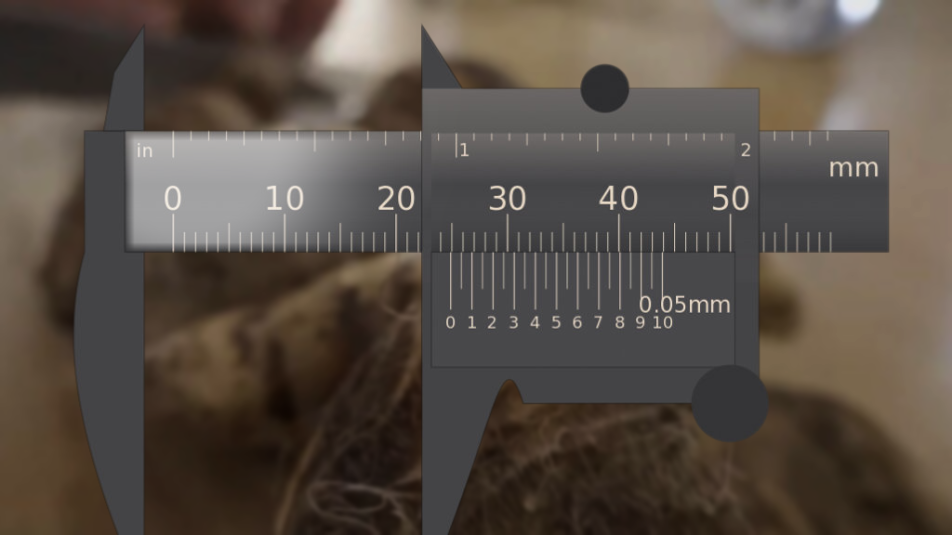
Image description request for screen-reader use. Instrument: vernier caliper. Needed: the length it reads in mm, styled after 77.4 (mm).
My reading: 24.9 (mm)
